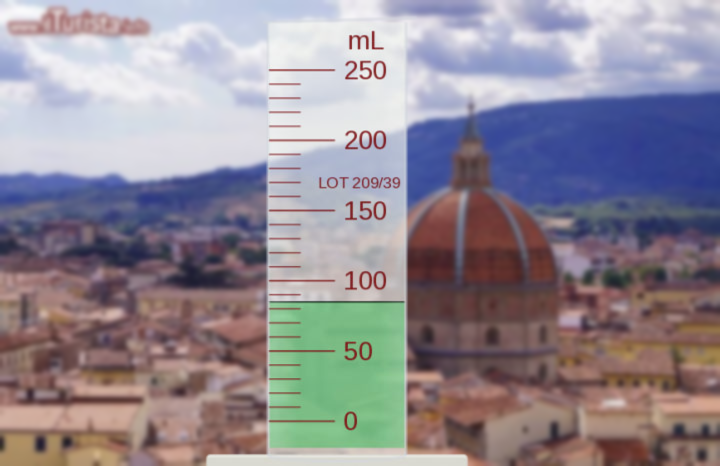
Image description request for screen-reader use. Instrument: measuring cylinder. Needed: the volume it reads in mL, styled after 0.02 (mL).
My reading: 85 (mL)
